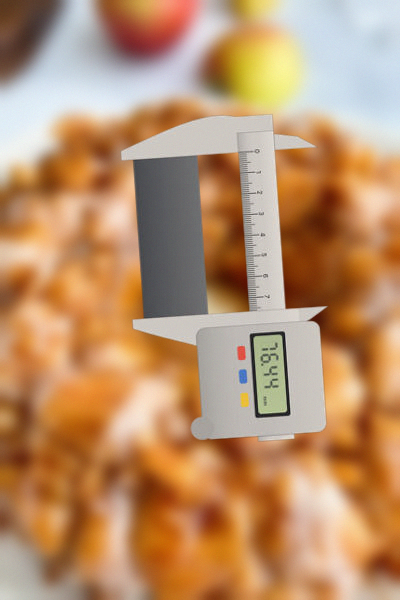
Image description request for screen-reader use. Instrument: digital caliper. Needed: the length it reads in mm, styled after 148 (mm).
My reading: 76.44 (mm)
